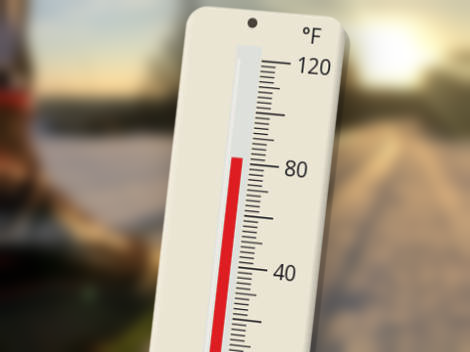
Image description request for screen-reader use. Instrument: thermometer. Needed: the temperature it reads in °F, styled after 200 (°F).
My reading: 82 (°F)
